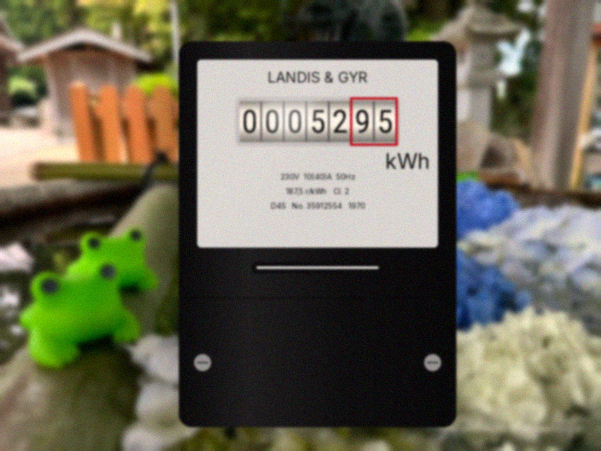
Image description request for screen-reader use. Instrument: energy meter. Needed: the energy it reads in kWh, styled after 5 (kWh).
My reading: 52.95 (kWh)
